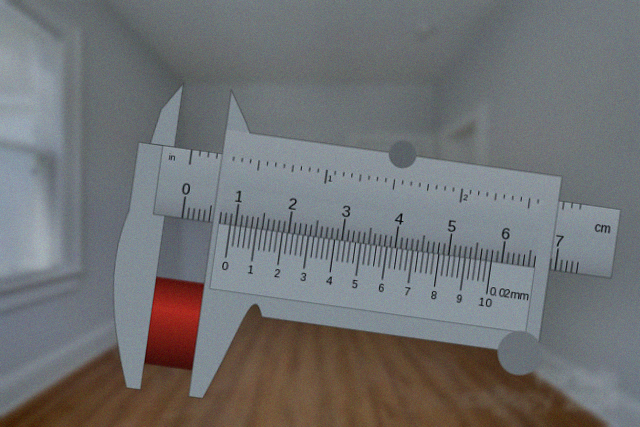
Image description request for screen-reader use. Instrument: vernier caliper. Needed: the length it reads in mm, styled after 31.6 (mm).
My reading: 9.0 (mm)
